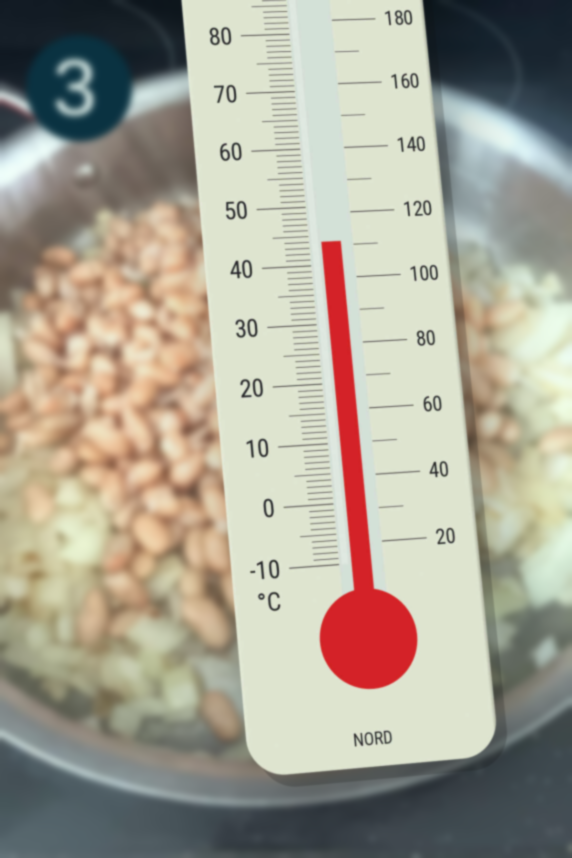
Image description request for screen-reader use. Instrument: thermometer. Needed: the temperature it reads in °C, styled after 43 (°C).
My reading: 44 (°C)
